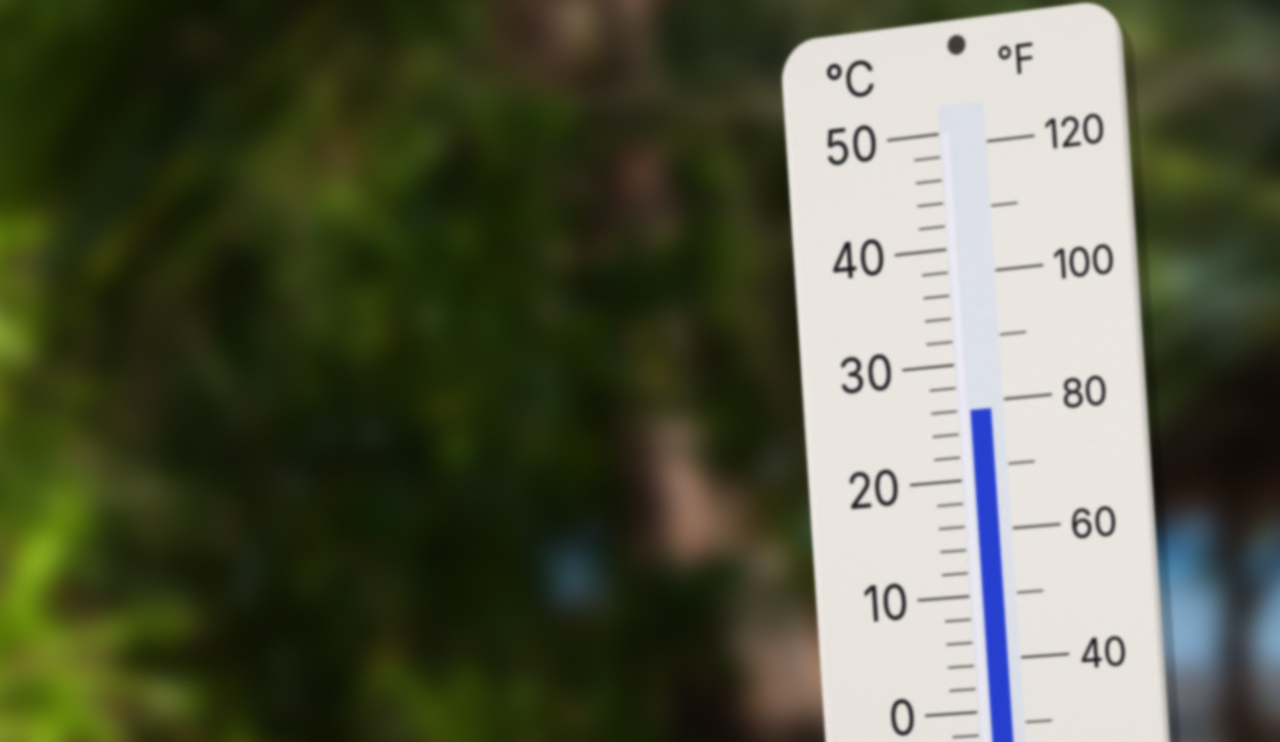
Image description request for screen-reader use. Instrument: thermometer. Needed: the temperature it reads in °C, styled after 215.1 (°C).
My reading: 26 (°C)
